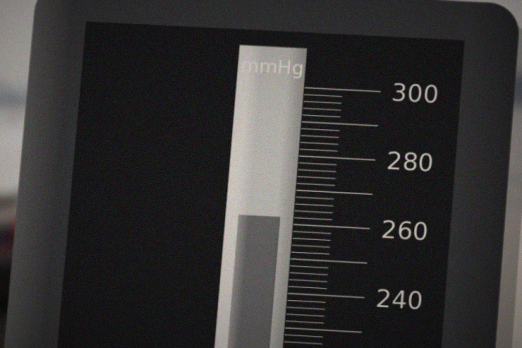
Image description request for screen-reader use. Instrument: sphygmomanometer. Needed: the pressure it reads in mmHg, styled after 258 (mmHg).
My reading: 262 (mmHg)
